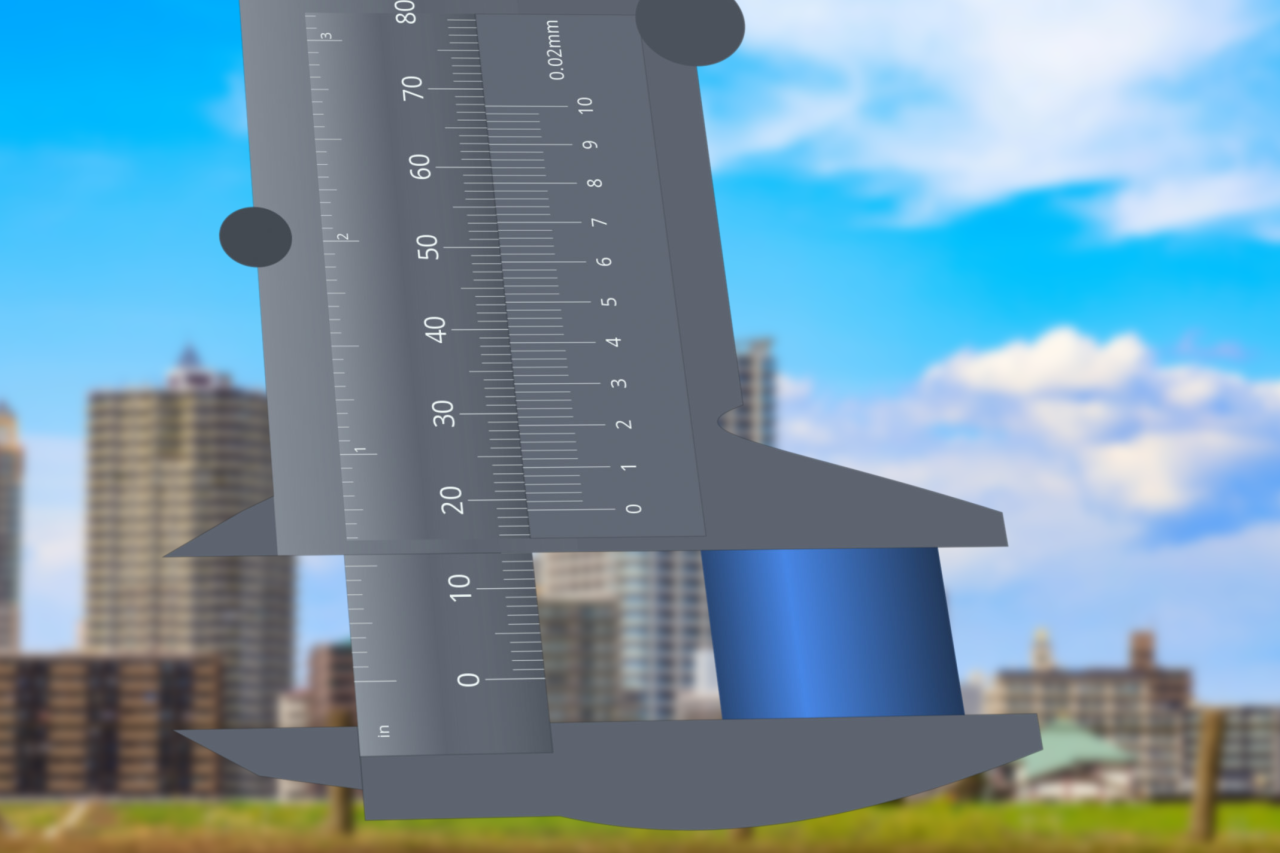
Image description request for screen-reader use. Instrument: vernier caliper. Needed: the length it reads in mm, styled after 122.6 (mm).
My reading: 18.8 (mm)
